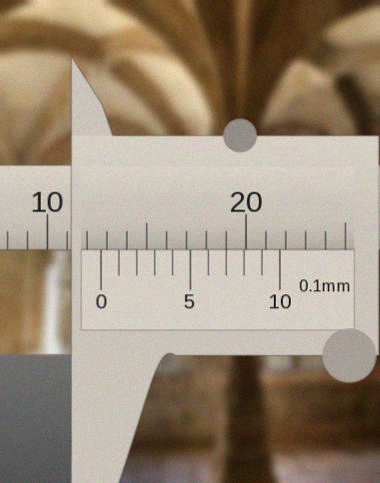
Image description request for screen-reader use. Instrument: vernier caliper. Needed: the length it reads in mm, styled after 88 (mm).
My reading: 12.7 (mm)
